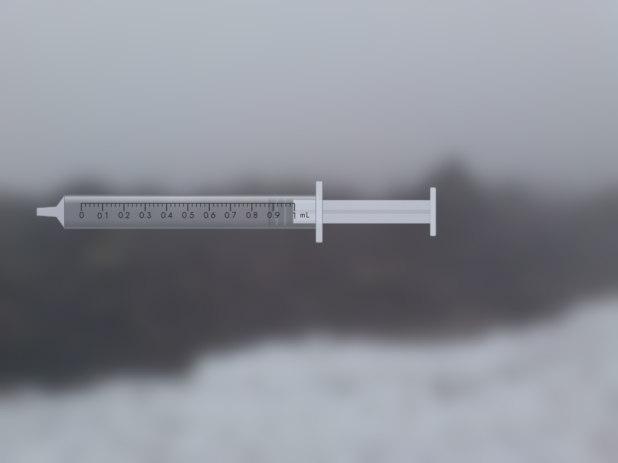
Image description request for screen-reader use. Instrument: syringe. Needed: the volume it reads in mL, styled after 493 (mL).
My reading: 0.88 (mL)
